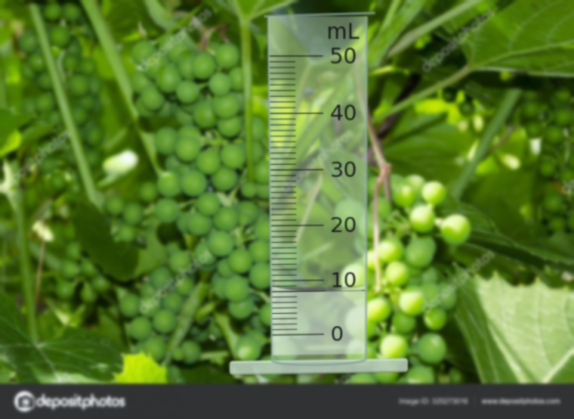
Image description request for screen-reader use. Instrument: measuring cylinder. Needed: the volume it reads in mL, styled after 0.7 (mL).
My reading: 8 (mL)
